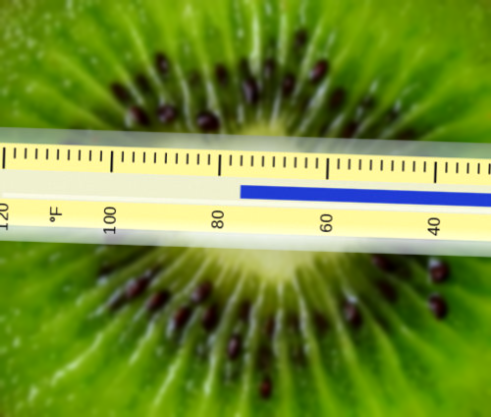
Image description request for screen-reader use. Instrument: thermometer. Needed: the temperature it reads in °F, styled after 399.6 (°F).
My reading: 76 (°F)
